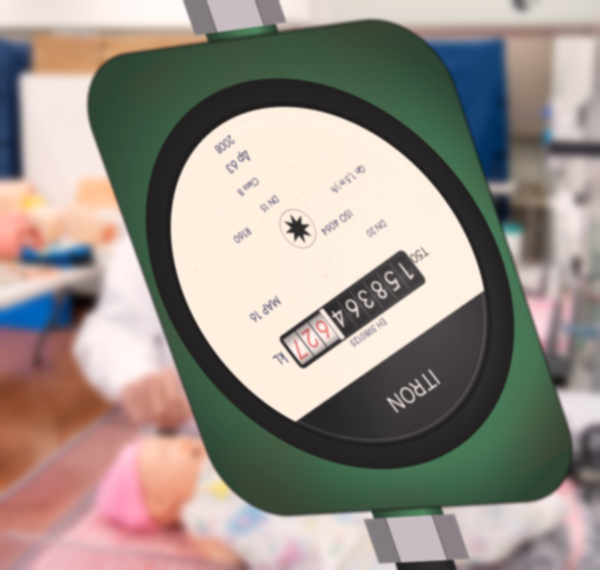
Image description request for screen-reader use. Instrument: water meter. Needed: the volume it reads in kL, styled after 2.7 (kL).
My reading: 158364.627 (kL)
